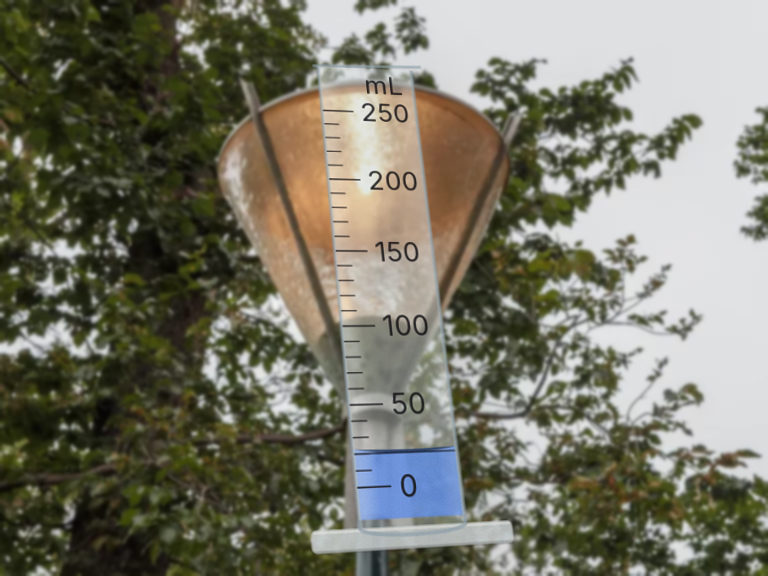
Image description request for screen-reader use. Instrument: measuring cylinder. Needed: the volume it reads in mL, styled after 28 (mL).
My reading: 20 (mL)
